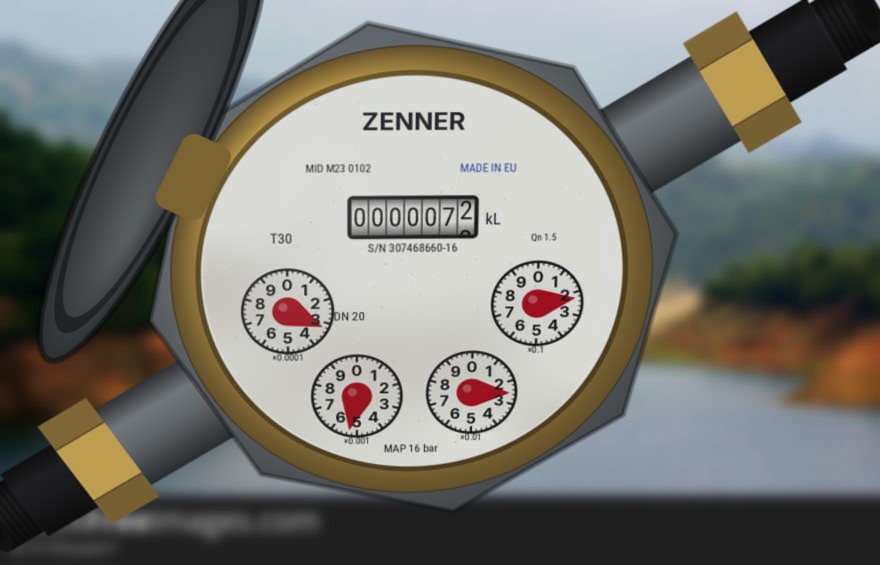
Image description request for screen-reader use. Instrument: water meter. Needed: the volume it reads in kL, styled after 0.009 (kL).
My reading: 72.2253 (kL)
